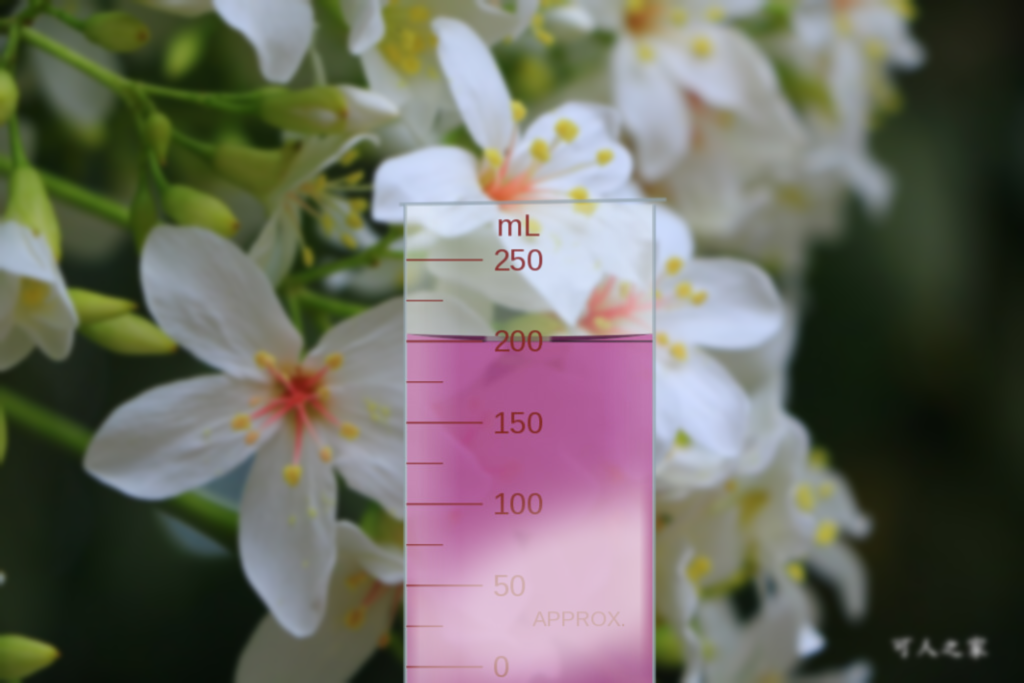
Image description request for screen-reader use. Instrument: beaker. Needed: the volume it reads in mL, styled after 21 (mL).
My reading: 200 (mL)
